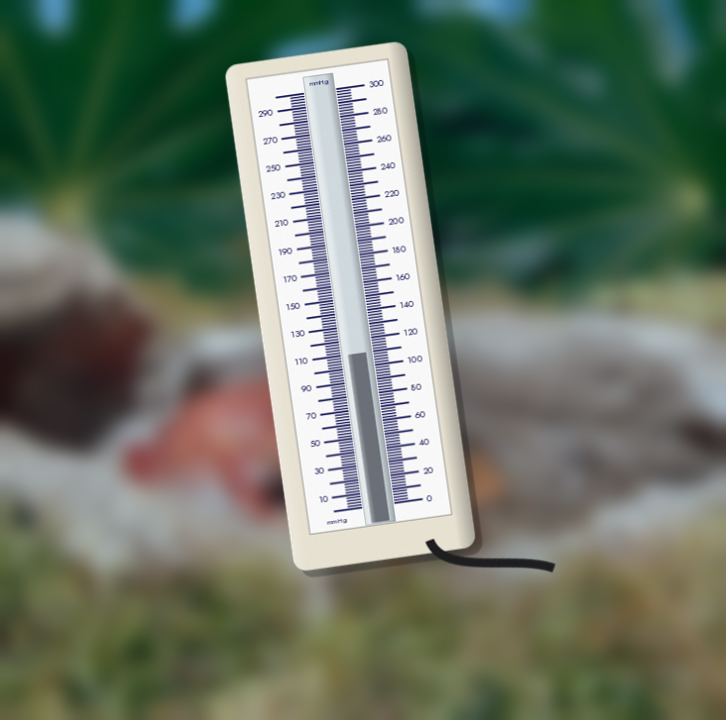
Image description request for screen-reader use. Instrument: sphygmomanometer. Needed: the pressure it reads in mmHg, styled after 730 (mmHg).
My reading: 110 (mmHg)
